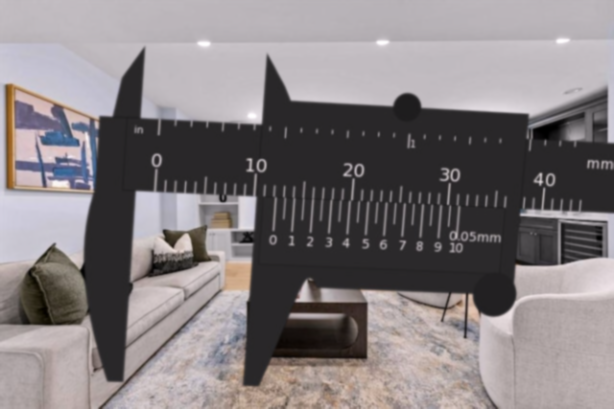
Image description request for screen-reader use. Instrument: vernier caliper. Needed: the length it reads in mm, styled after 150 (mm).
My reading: 12.2 (mm)
